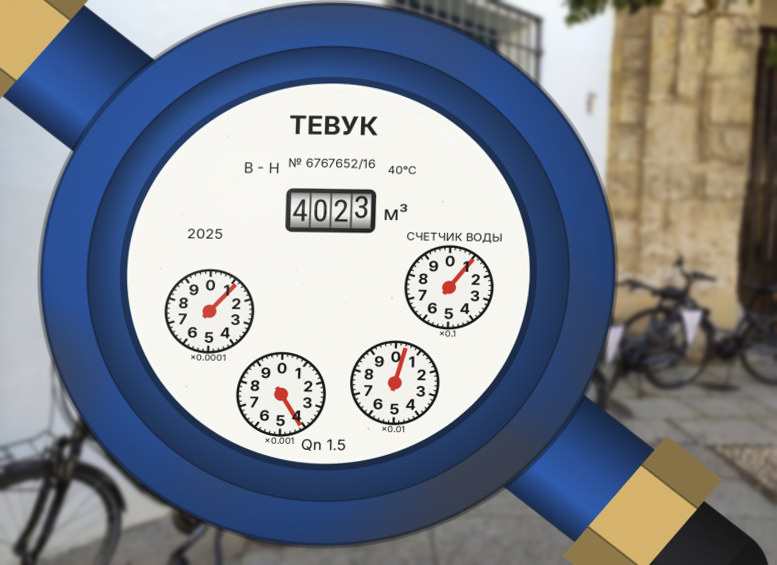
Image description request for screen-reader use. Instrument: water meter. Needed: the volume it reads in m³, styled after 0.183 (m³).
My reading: 4023.1041 (m³)
